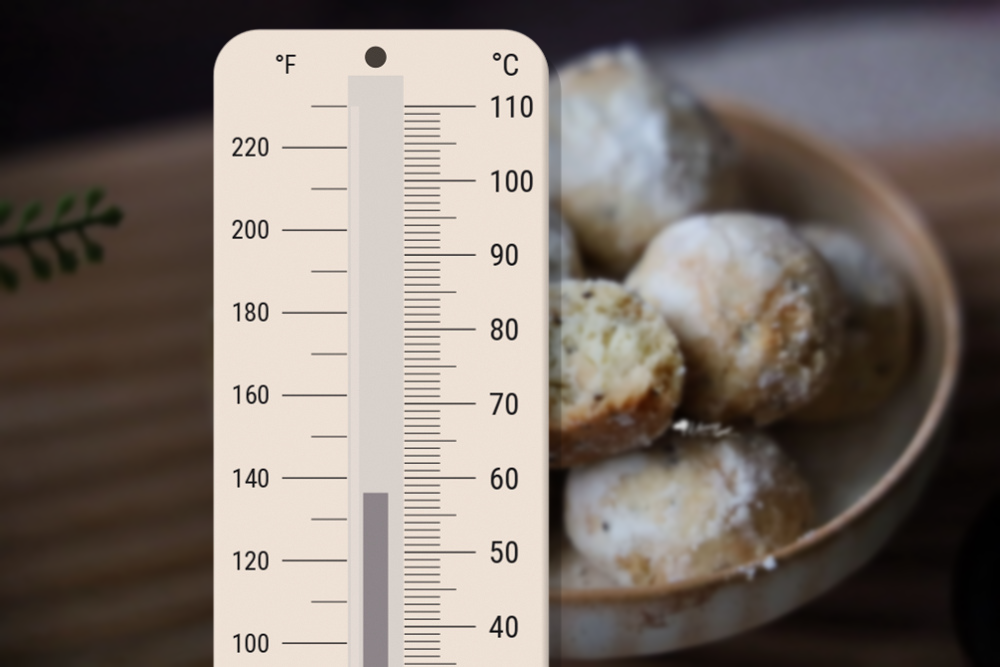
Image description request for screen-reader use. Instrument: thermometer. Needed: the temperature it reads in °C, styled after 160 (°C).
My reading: 58 (°C)
